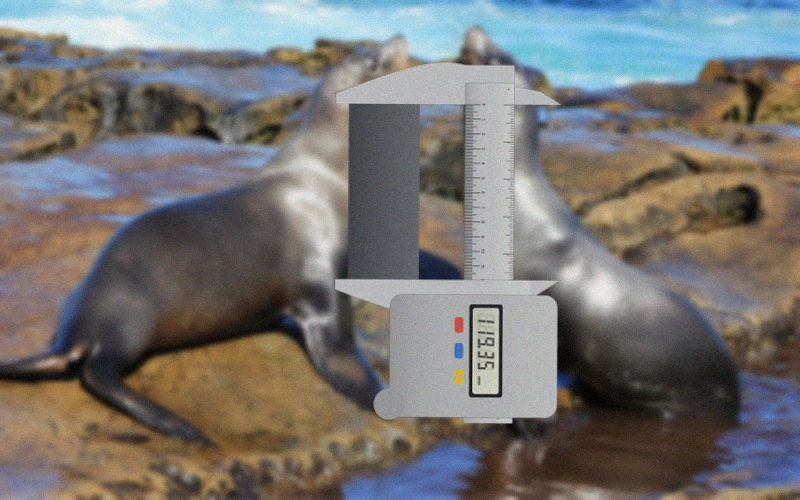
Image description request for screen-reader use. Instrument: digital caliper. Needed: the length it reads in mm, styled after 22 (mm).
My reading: 119.35 (mm)
